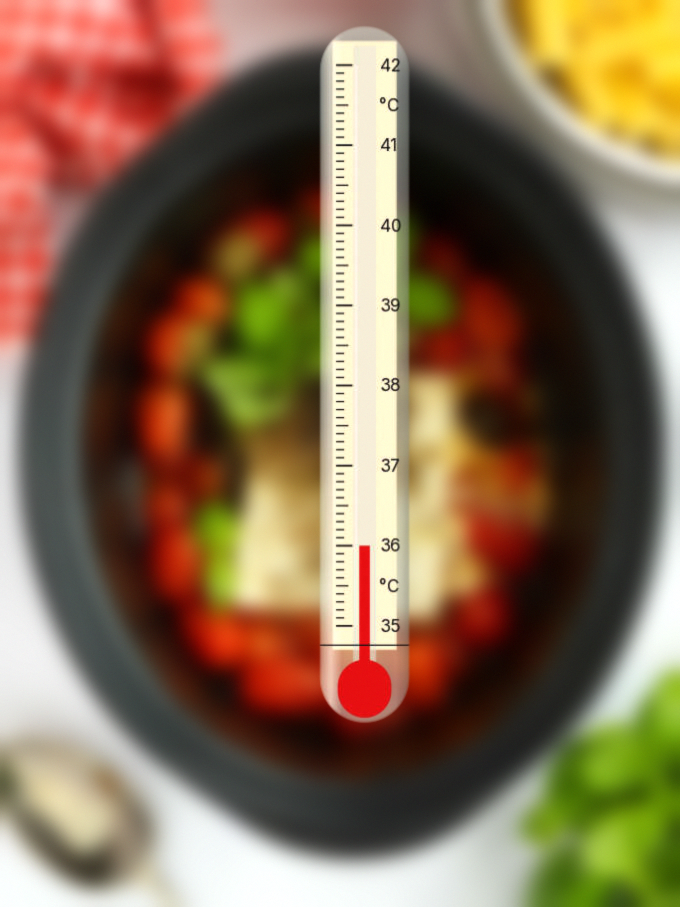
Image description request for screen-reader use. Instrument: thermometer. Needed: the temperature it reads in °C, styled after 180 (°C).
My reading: 36 (°C)
